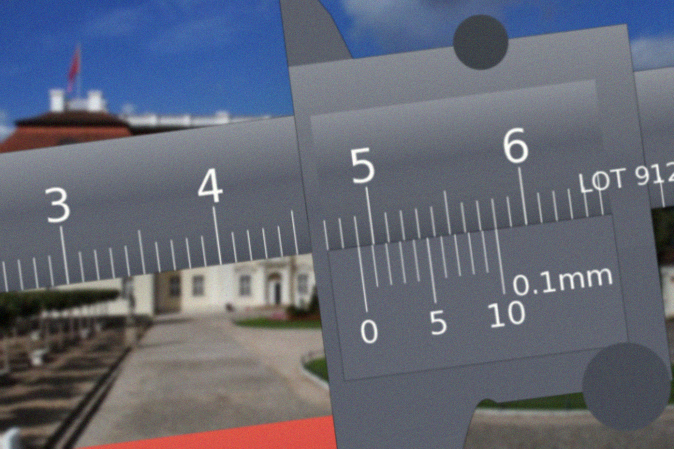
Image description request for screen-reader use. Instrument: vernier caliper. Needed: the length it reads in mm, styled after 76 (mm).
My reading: 49.0 (mm)
